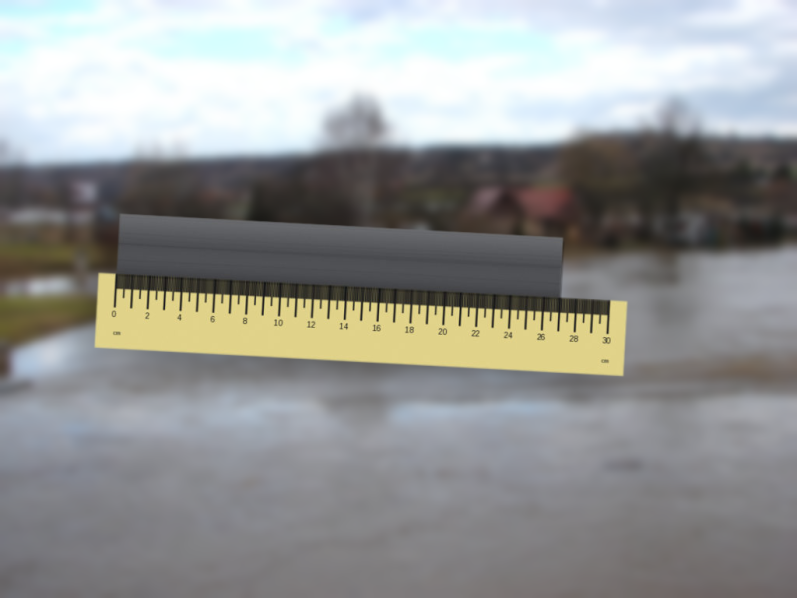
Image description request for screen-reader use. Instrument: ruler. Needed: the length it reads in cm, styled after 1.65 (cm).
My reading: 27 (cm)
